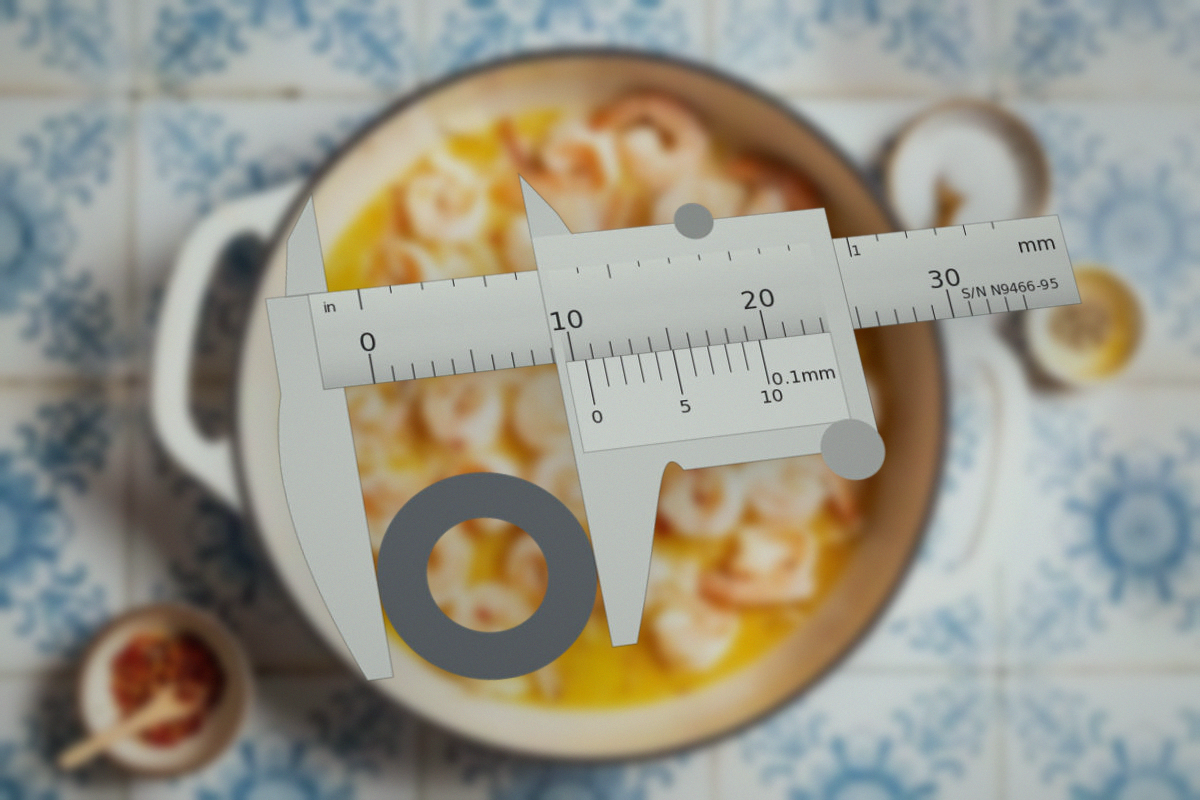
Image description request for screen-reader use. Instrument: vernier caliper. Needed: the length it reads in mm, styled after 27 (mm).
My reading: 10.6 (mm)
